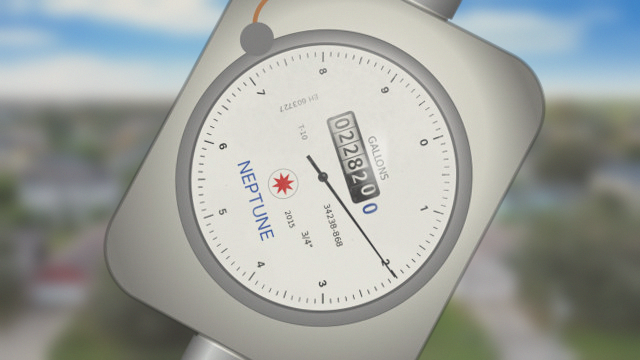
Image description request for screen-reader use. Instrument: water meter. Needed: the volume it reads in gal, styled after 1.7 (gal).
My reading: 228202.0 (gal)
